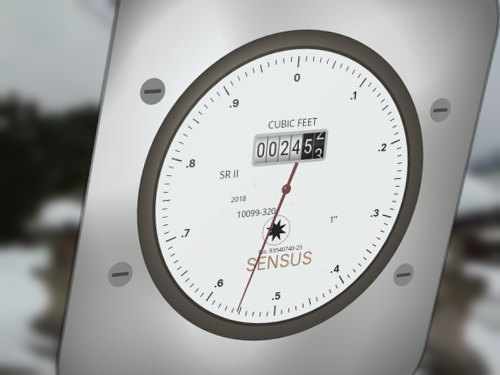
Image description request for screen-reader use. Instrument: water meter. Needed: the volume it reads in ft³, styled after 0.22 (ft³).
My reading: 2452.55 (ft³)
